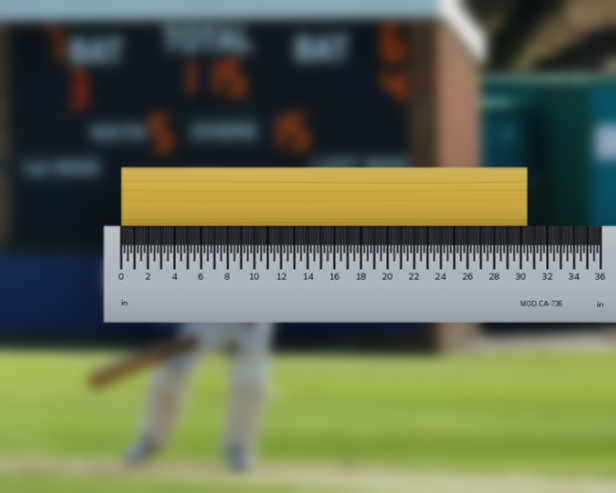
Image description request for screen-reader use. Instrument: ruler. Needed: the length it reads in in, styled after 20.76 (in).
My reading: 30.5 (in)
